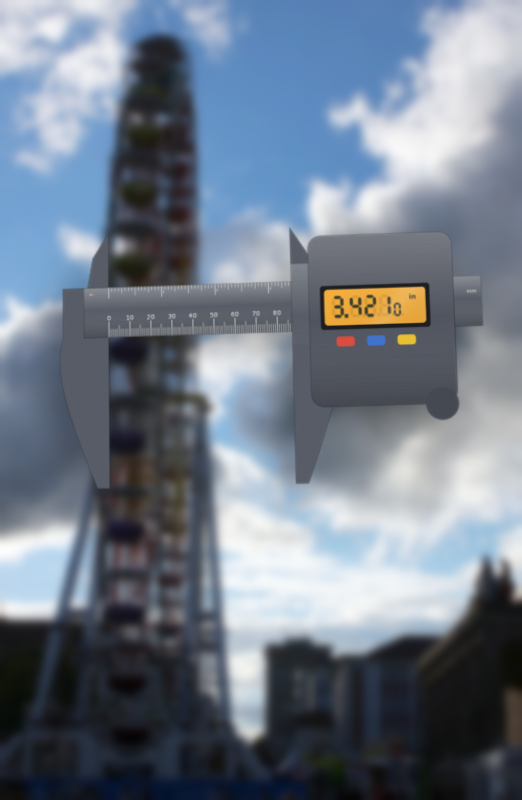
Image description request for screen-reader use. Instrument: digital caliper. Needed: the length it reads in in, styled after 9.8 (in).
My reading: 3.4210 (in)
